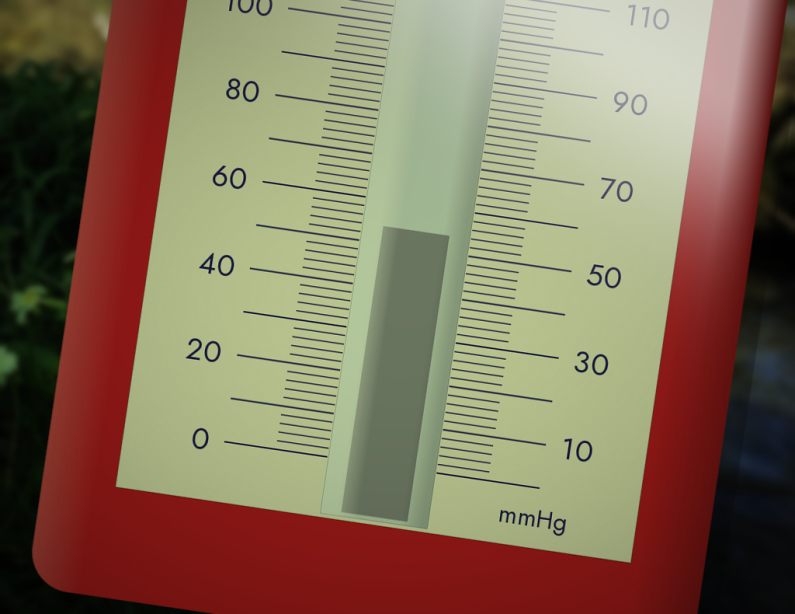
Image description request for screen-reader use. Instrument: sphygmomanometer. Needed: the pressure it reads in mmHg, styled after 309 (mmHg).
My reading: 54 (mmHg)
